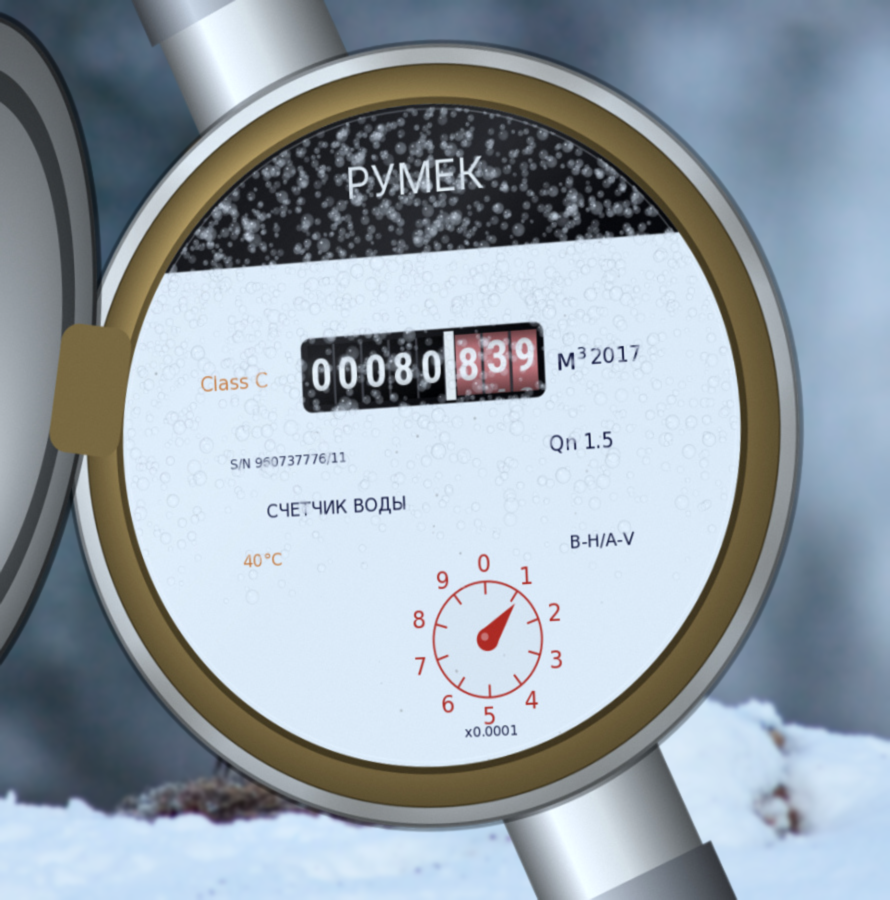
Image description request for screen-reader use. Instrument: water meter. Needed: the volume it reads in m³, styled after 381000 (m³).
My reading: 80.8391 (m³)
